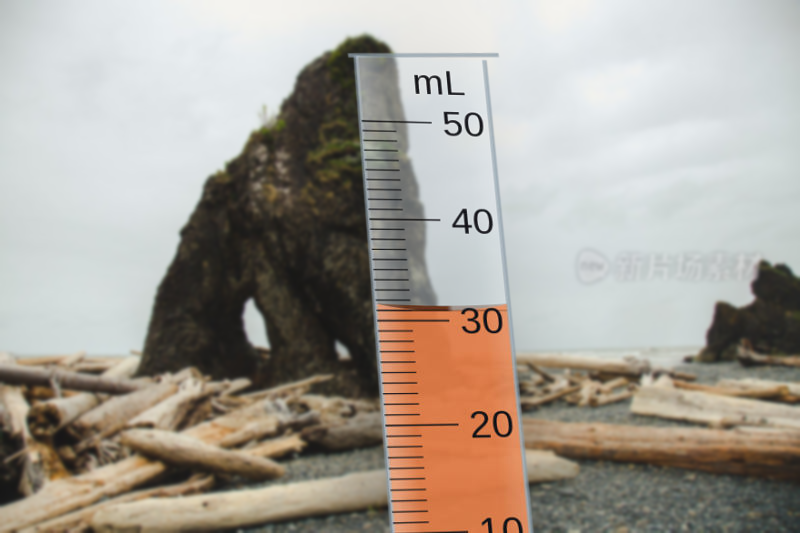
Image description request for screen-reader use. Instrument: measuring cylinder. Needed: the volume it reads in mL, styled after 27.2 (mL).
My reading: 31 (mL)
